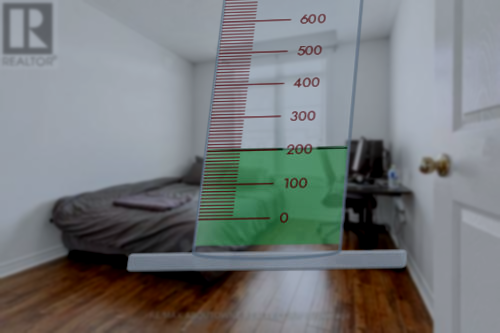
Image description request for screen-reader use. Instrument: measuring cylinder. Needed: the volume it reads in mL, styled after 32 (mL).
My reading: 200 (mL)
